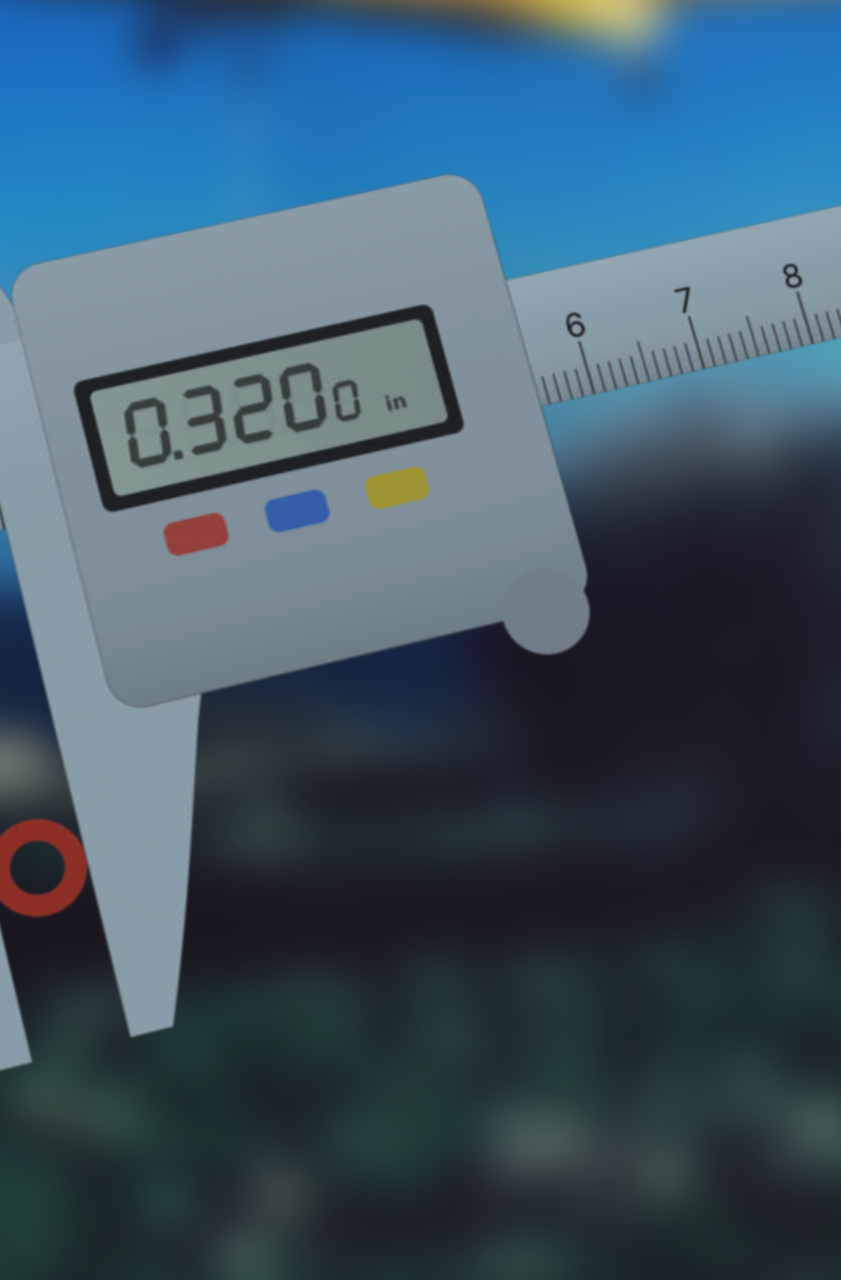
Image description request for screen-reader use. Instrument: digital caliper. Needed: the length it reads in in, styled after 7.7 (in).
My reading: 0.3200 (in)
